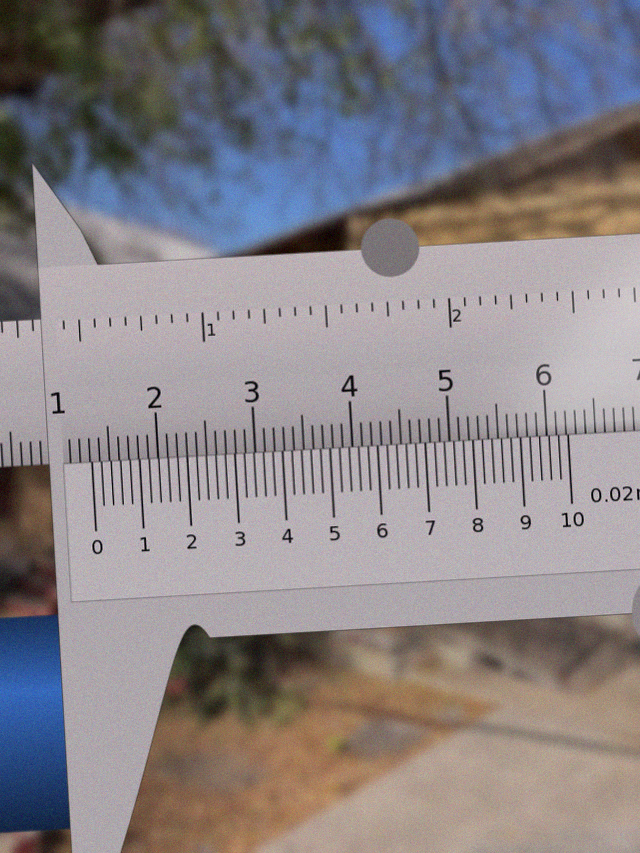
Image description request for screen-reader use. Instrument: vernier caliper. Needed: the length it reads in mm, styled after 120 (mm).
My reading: 13.2 (mm)
